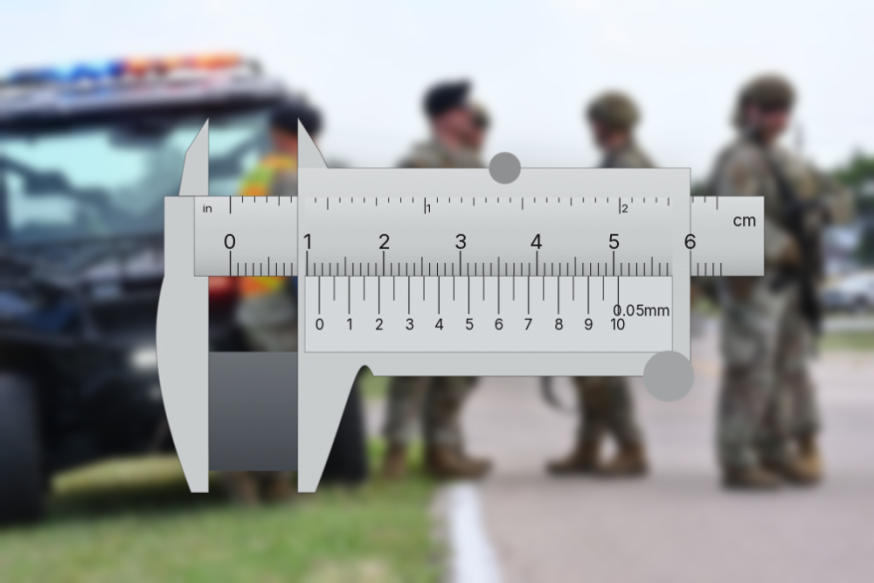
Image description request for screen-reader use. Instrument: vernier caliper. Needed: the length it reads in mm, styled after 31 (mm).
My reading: 11.6 (mm)
